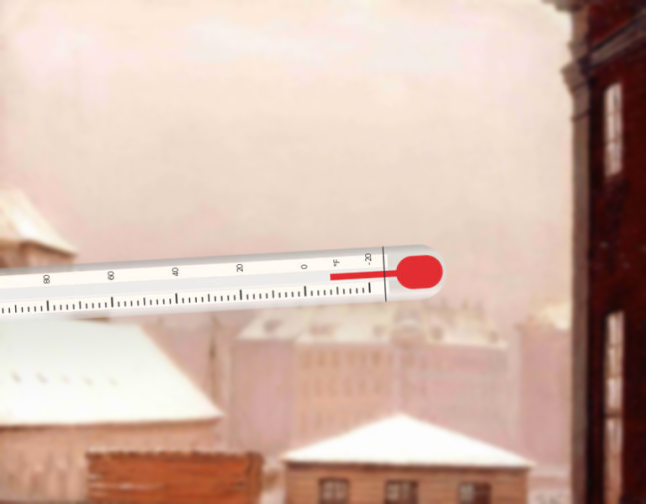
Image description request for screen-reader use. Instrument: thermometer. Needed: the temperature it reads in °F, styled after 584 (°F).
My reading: -8 (°F)
